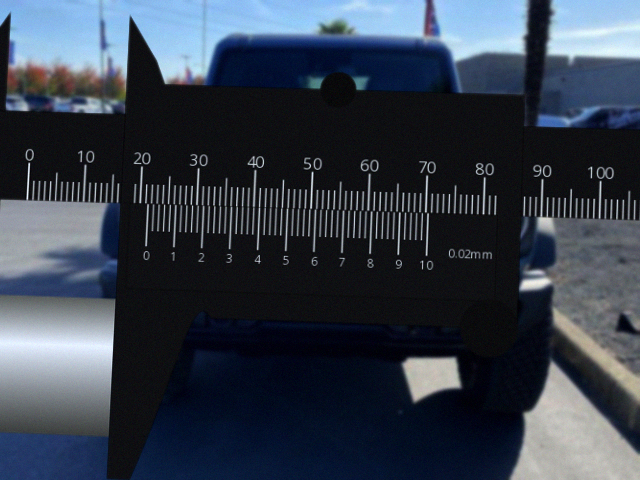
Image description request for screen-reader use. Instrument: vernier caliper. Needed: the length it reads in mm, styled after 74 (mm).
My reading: 21.4 (mm)
